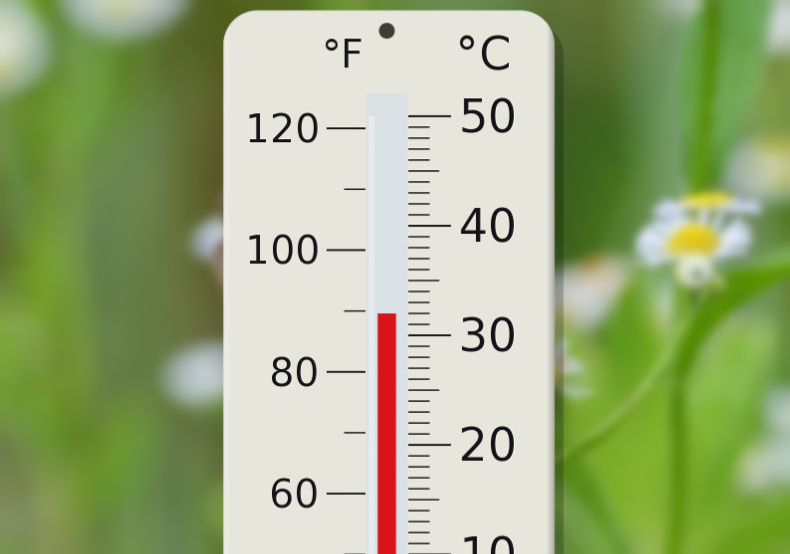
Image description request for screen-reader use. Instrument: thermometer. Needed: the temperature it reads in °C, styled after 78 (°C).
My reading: 32 (°C)
